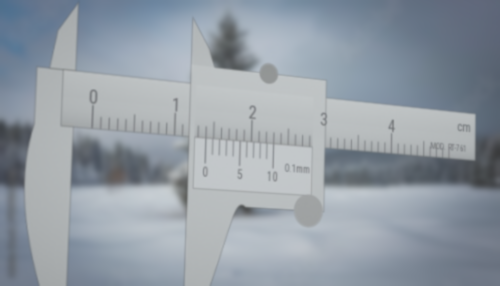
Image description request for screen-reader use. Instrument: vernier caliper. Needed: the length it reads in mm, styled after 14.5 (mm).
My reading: 14.0 (mm)
